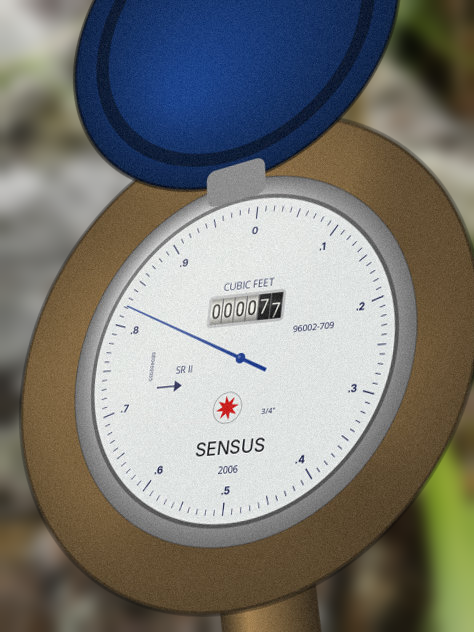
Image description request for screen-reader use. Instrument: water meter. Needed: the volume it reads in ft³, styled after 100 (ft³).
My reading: 76.82 (ft³)
